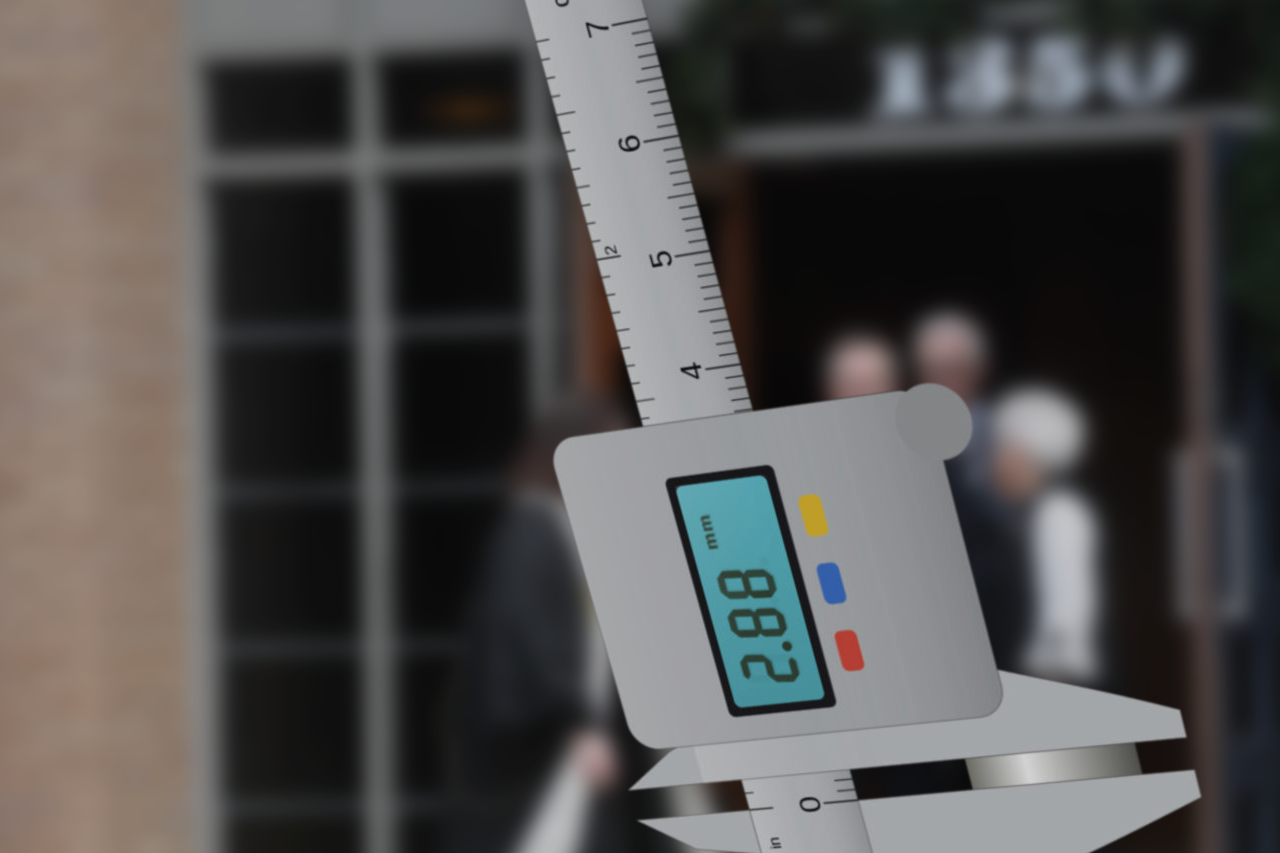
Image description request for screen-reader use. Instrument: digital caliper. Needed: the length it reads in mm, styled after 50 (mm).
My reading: 2.88 (mm)
